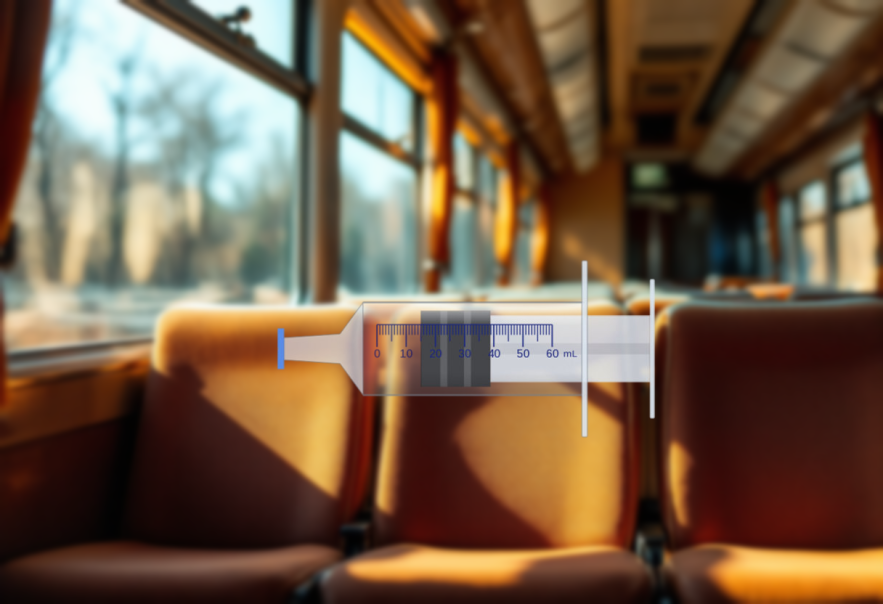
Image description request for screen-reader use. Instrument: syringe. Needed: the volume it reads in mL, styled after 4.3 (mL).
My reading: 15 (mL)
